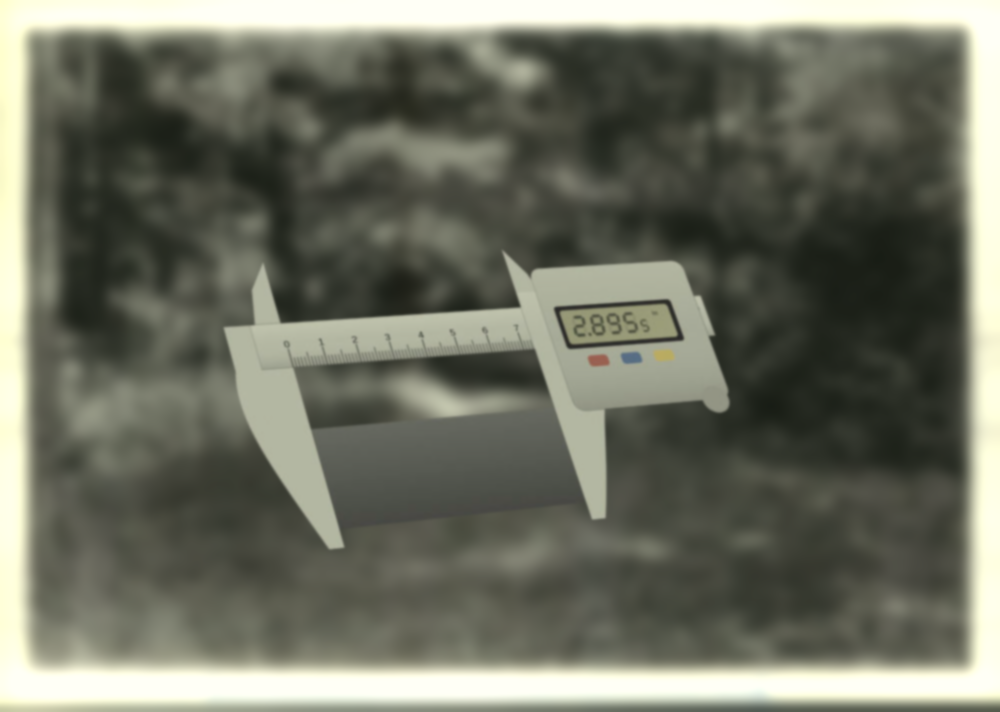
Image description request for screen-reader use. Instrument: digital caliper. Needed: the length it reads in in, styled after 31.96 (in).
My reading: 2.8955 (in)
